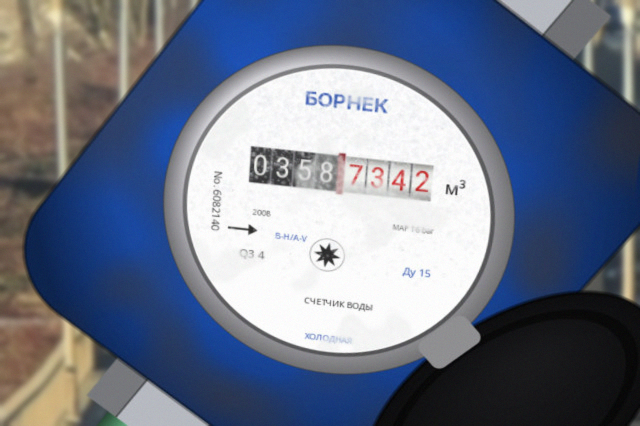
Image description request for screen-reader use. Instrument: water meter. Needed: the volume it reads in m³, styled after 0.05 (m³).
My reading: 358.7342 (m³)
